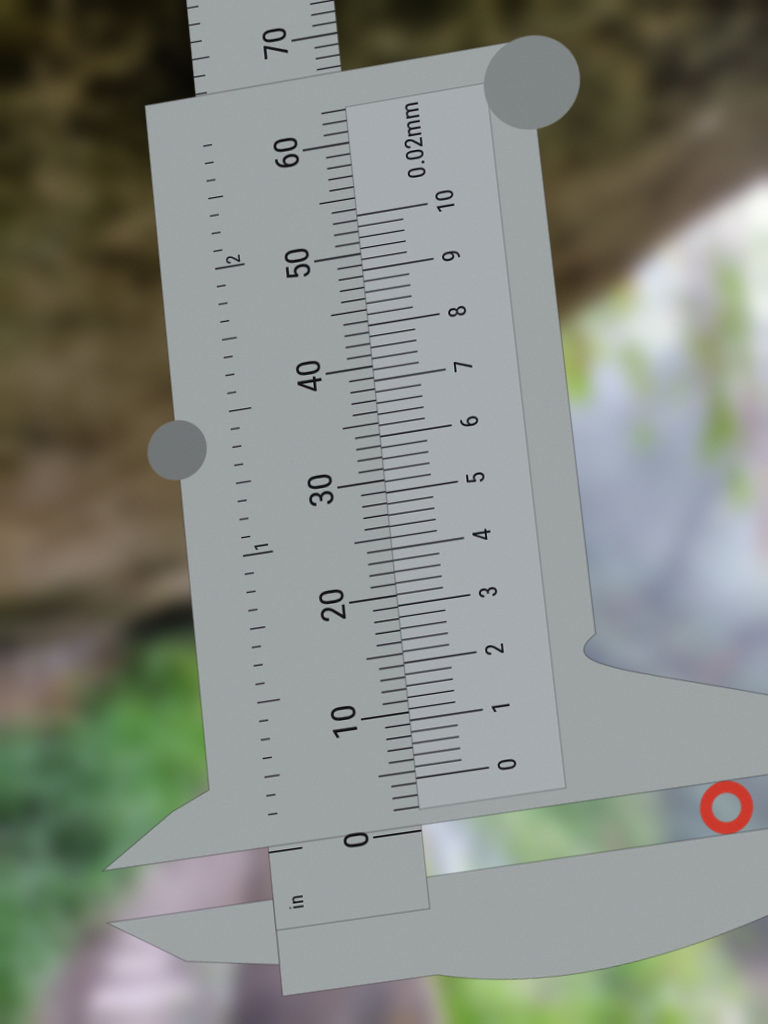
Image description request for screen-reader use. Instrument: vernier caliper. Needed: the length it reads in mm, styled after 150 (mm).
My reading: 4.4 (mm)
